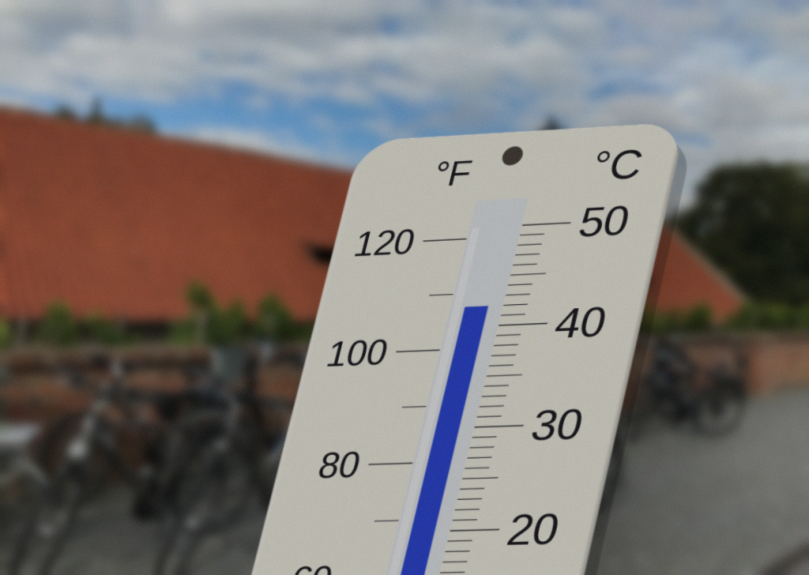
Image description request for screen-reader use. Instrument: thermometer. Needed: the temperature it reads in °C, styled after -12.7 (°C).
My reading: 42 (°C)
